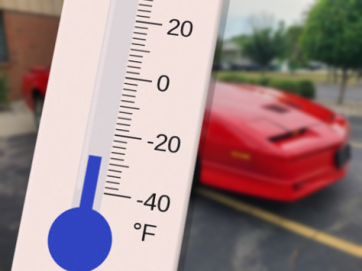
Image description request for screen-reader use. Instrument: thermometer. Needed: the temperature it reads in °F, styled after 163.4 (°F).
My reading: -28 (°F)
